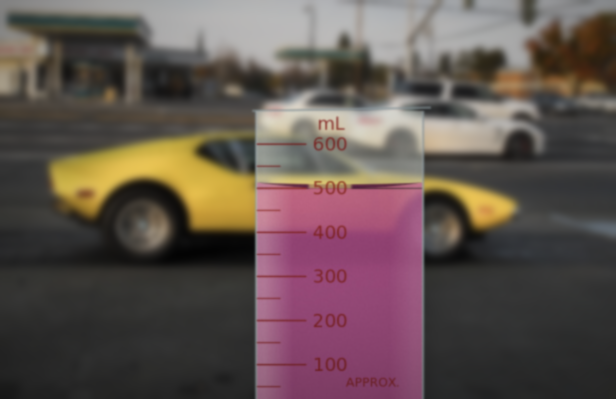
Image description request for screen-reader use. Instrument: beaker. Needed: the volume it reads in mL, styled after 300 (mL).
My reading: 500 (mL)
